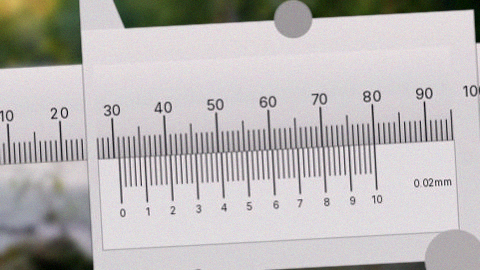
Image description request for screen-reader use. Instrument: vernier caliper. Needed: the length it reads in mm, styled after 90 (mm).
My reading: 31.0 (mm)
